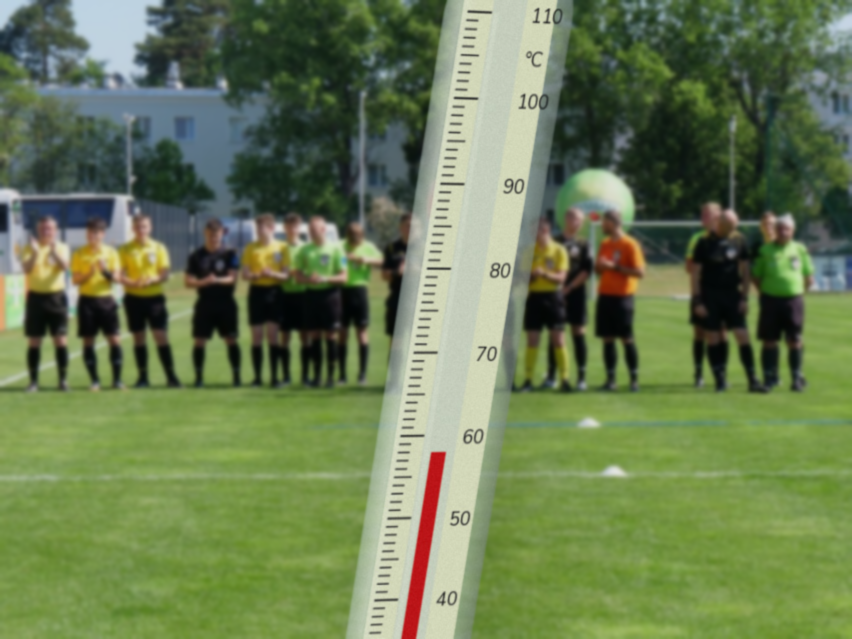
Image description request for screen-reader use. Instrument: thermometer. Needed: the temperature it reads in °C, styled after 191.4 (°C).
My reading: 58 (°C)
